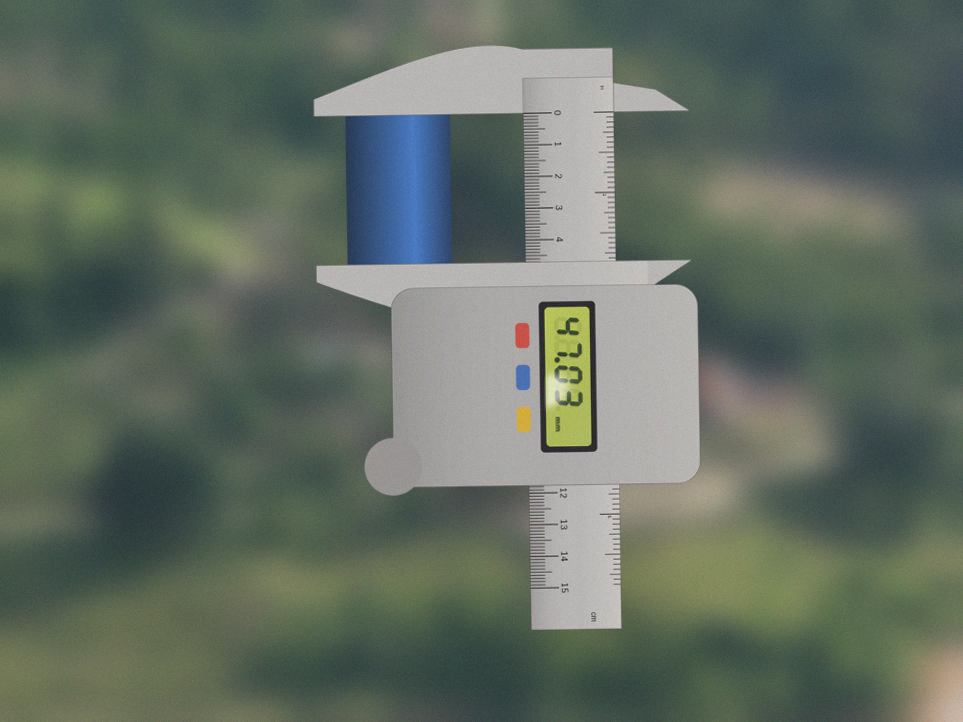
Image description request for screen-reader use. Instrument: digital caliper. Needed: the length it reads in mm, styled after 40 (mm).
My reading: 47.03 (mm)
